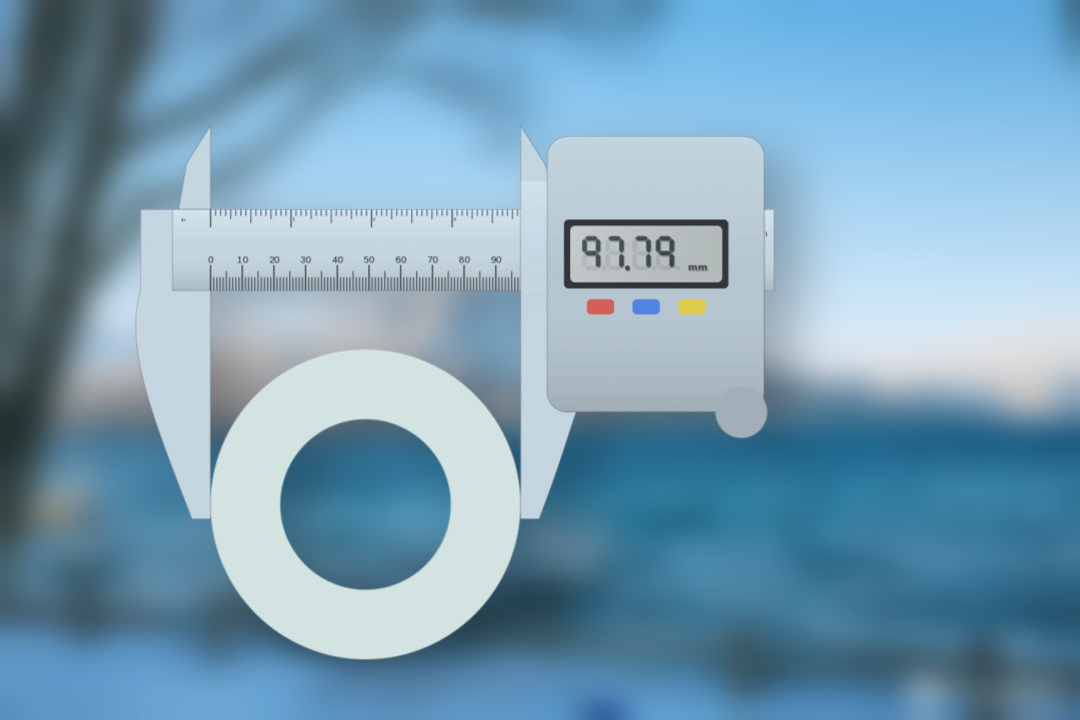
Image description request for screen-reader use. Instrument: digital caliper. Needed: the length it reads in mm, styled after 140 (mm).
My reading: 97.79 (mm)
